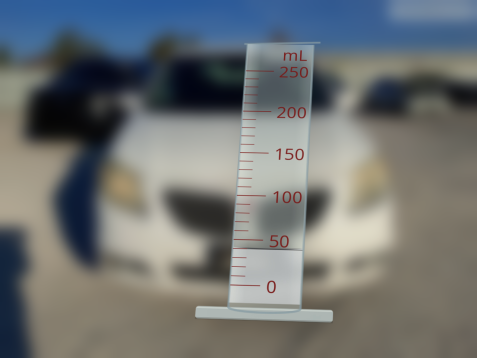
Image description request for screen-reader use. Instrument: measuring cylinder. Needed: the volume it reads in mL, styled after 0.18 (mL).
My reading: 40 (mL)
